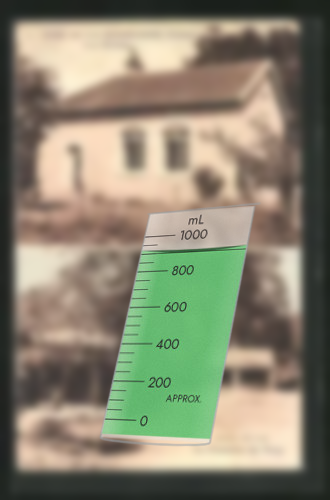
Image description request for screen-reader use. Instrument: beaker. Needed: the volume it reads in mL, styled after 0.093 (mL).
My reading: 900 (mL)
